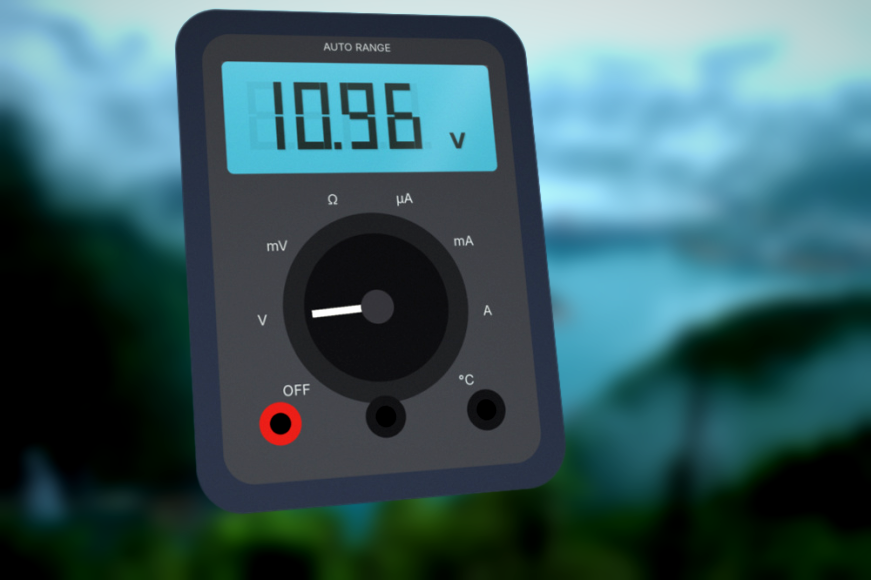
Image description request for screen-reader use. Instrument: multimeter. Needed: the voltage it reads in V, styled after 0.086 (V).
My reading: 10.96 (V)
